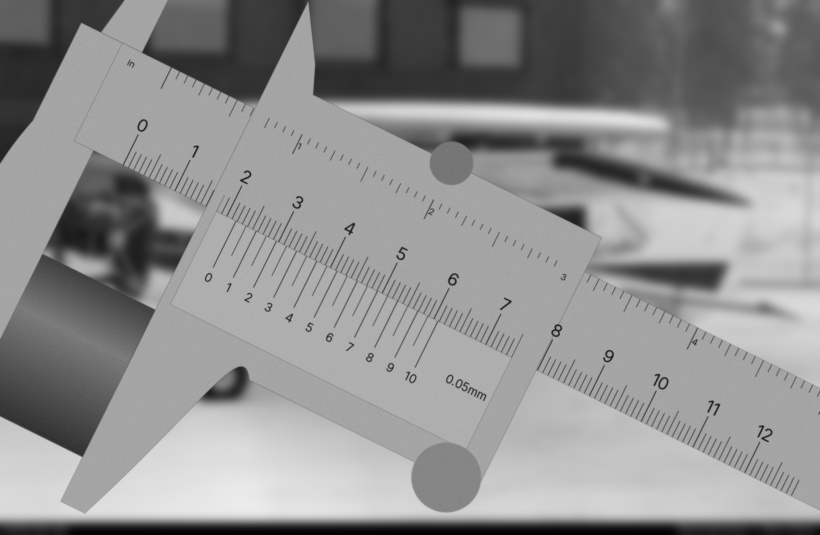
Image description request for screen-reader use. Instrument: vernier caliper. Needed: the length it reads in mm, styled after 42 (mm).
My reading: 21.8 (mm)
